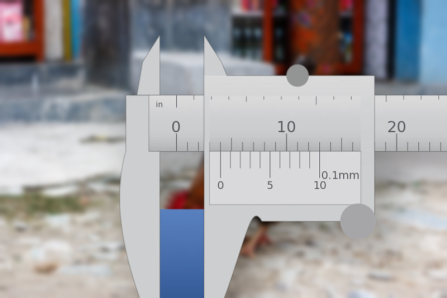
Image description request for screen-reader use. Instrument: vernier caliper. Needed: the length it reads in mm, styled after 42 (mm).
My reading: 4.0 (mm)
